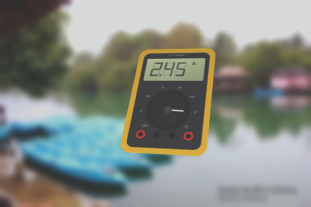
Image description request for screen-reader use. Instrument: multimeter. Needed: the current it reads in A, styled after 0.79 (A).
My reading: 2.45 (A)
